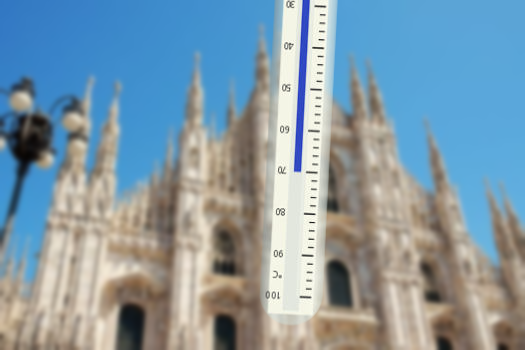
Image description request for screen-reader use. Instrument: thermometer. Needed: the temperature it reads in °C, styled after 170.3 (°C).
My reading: 70 (°C)
